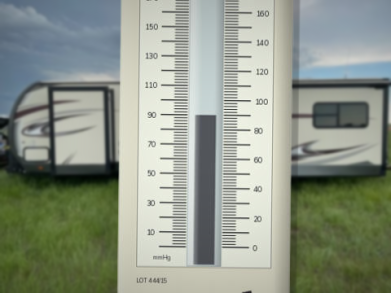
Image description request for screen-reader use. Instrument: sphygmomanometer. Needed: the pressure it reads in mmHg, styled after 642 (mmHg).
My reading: 90 (mmHg)
